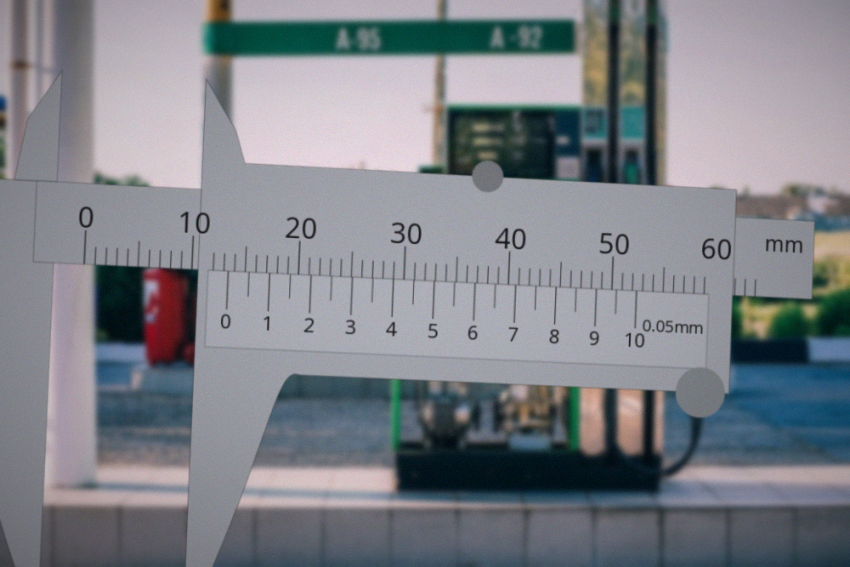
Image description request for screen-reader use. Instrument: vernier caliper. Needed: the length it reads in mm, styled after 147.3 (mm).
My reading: 13.4 (mm)
